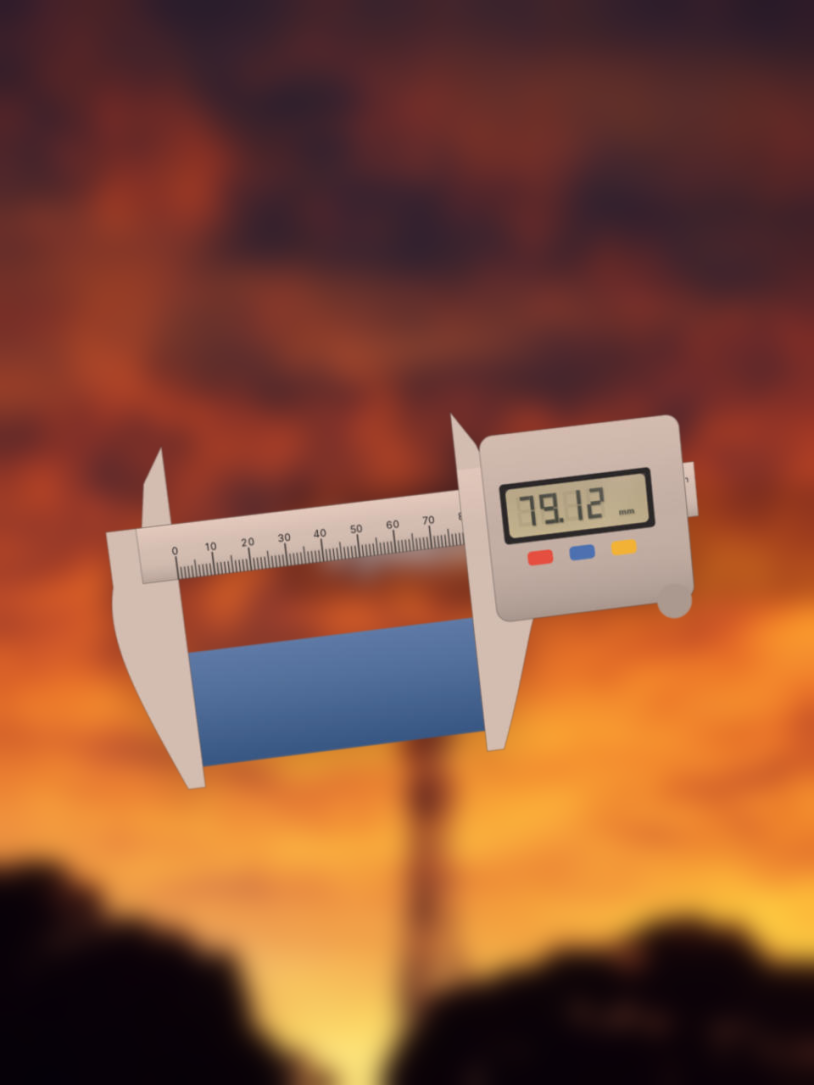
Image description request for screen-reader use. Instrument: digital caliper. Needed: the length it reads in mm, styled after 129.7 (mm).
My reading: 79.12 (mm)
